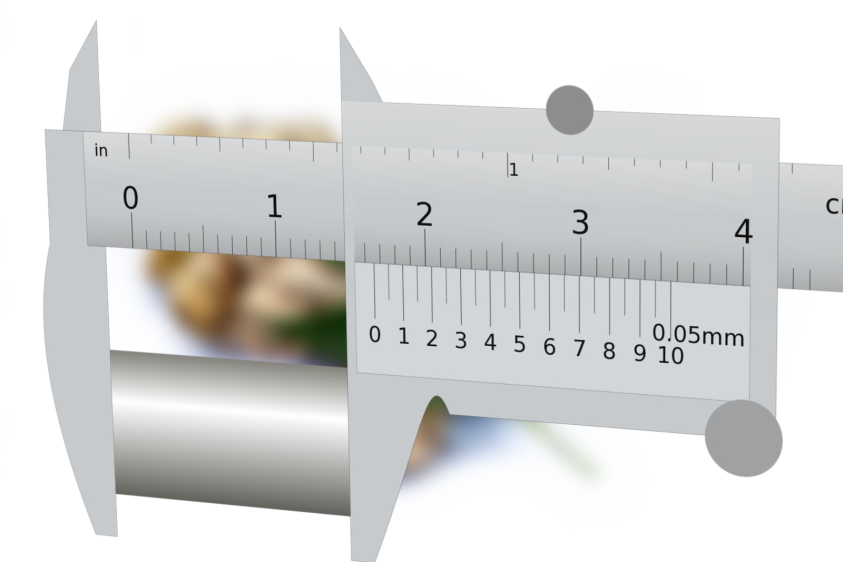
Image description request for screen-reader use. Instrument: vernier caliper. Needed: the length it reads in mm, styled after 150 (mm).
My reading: 16.6 (mm)
